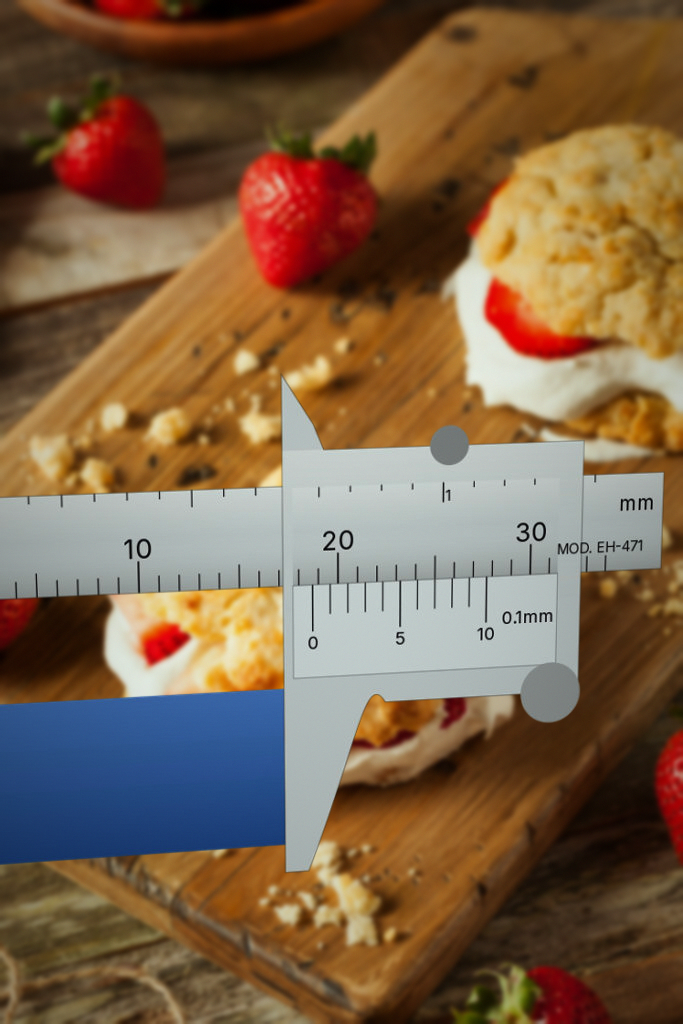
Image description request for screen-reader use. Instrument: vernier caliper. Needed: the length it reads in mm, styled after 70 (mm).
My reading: 18.7 (mm)
